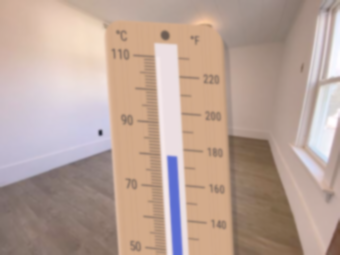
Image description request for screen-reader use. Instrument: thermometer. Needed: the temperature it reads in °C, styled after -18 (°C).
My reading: 80 (°C)
